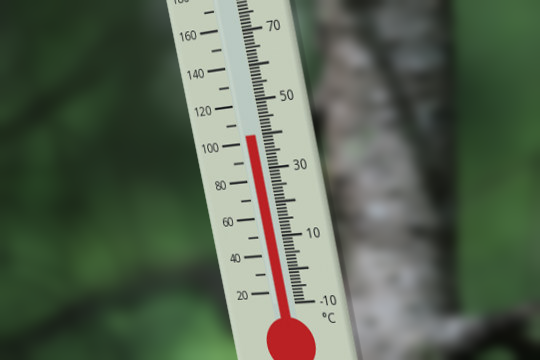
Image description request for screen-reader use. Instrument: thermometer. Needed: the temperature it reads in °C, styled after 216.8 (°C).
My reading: 40 (°C)
